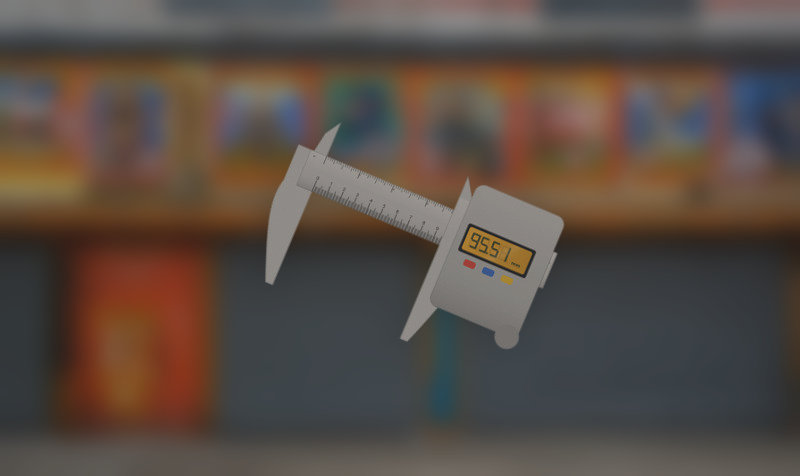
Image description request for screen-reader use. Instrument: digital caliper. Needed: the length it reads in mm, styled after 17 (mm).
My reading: 95.51 (mm)
